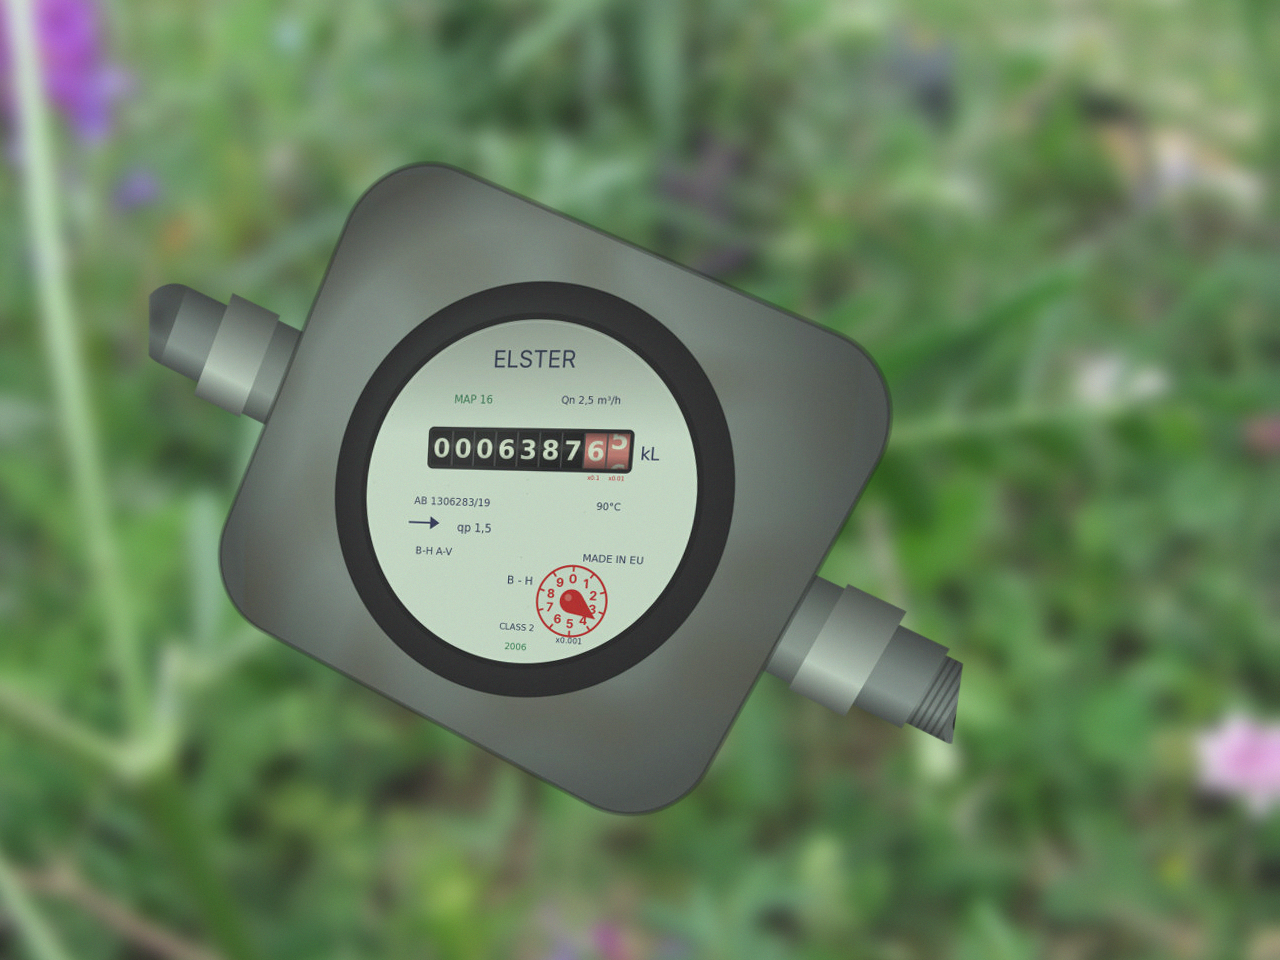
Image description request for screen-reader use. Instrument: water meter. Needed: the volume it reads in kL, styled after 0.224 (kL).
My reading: 6387.653 (kL)
